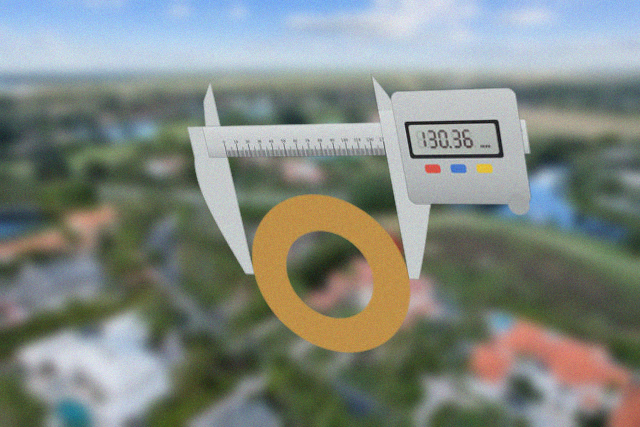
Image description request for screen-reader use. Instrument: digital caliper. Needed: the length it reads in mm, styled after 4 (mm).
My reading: 130.36 (mm)
